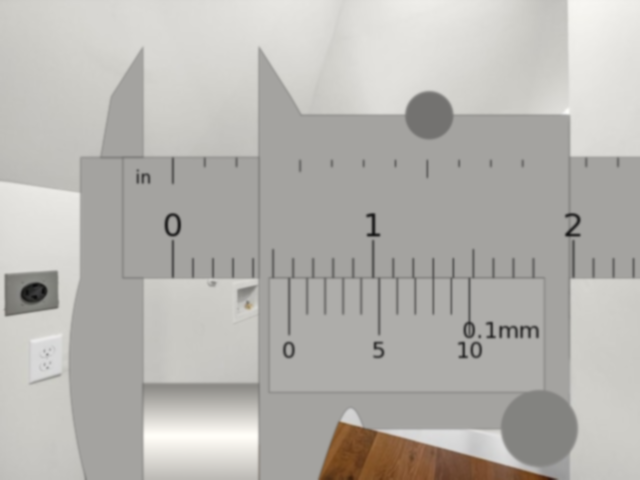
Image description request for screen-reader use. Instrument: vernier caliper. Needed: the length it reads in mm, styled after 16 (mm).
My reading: 5.8 (mm)
